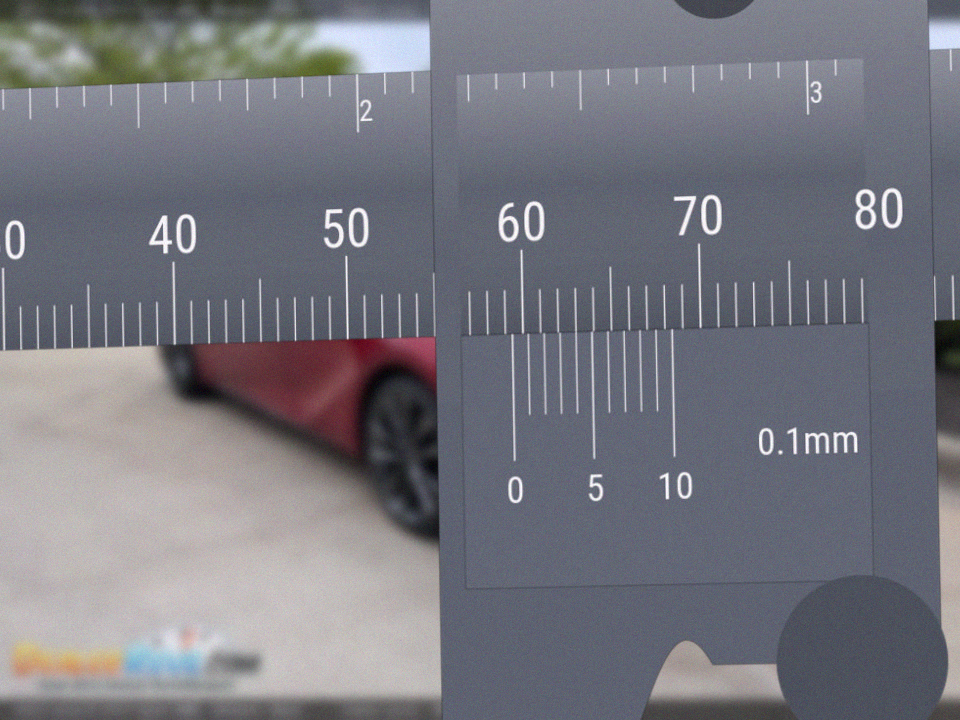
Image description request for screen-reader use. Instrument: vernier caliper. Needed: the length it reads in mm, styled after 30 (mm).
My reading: 59.4 (mm)
